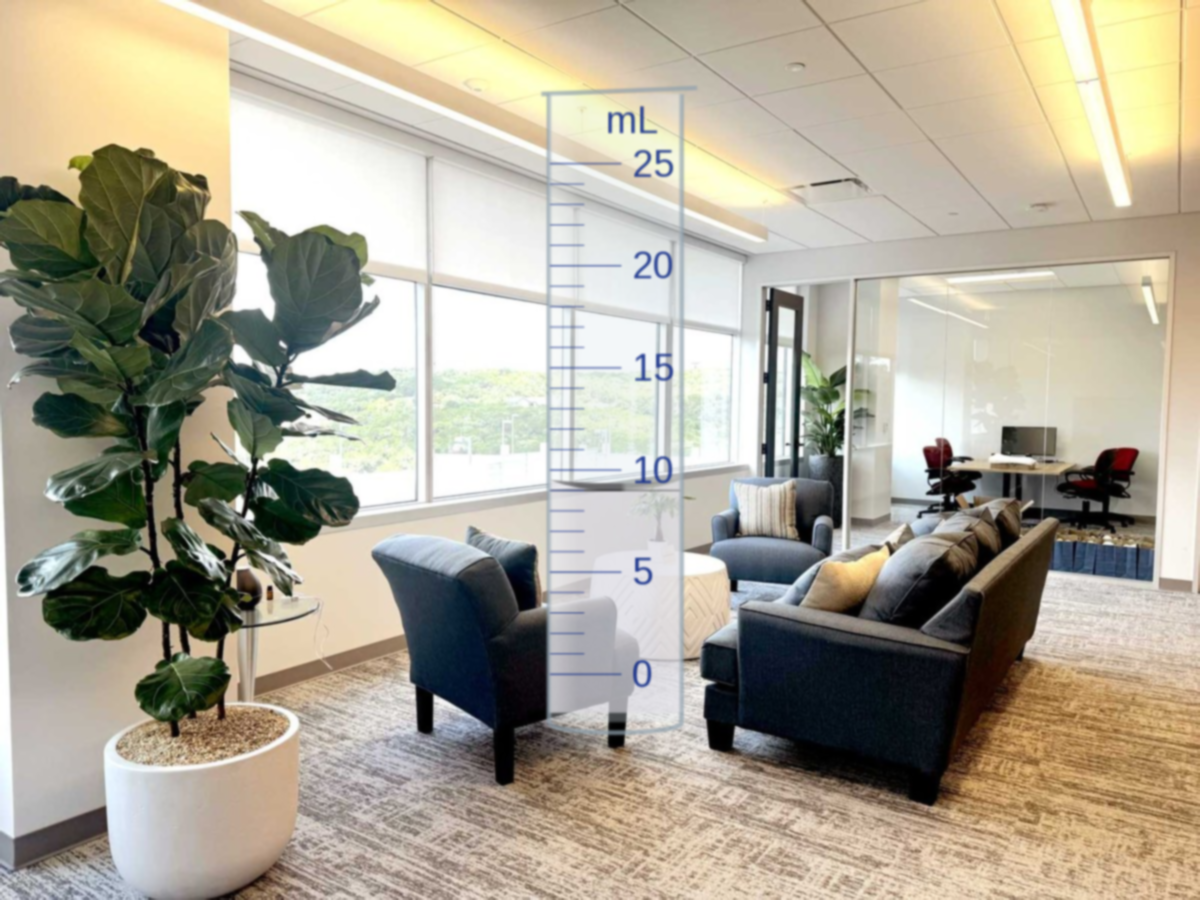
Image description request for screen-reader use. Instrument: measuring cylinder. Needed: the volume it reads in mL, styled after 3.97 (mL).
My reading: 9 (mL)
